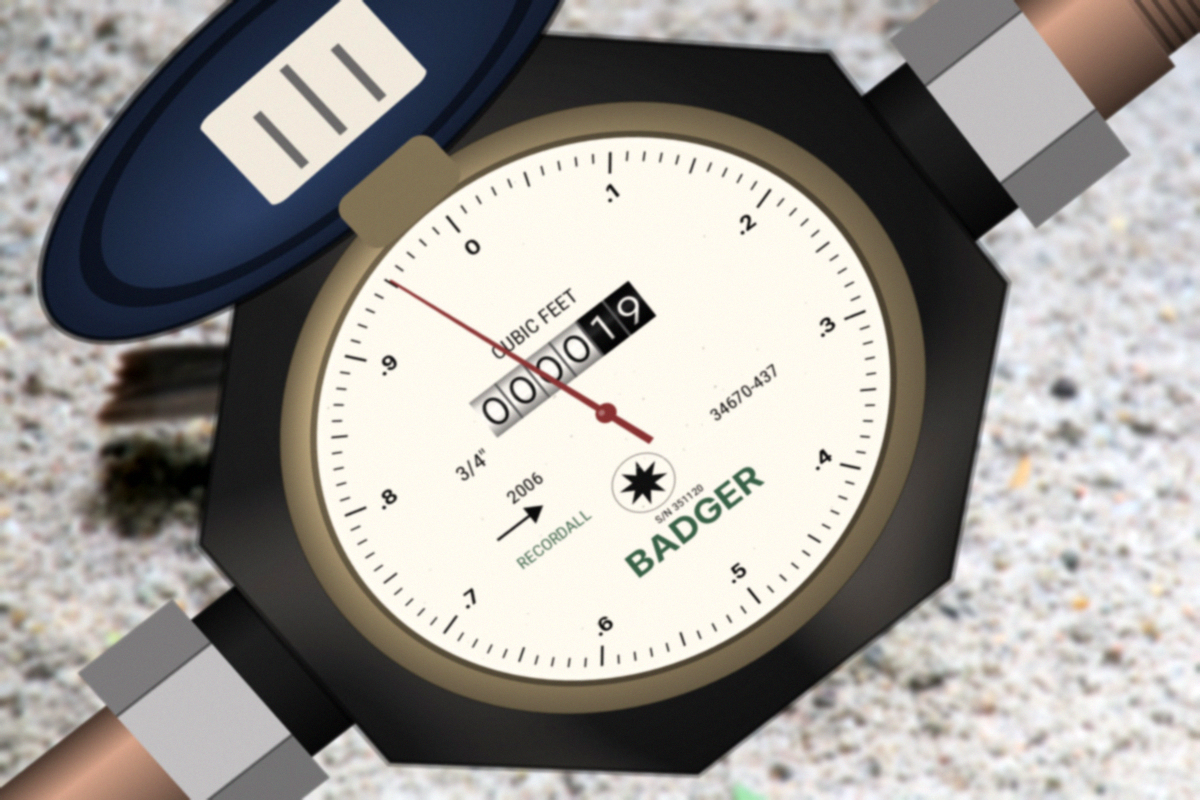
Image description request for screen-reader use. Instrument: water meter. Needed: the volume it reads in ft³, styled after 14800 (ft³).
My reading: 18.95 (ft³)
